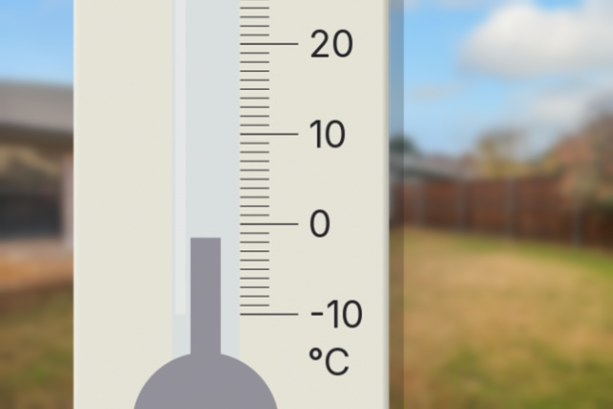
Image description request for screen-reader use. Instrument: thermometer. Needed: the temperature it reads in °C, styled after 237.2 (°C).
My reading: -1.5 (°C)
